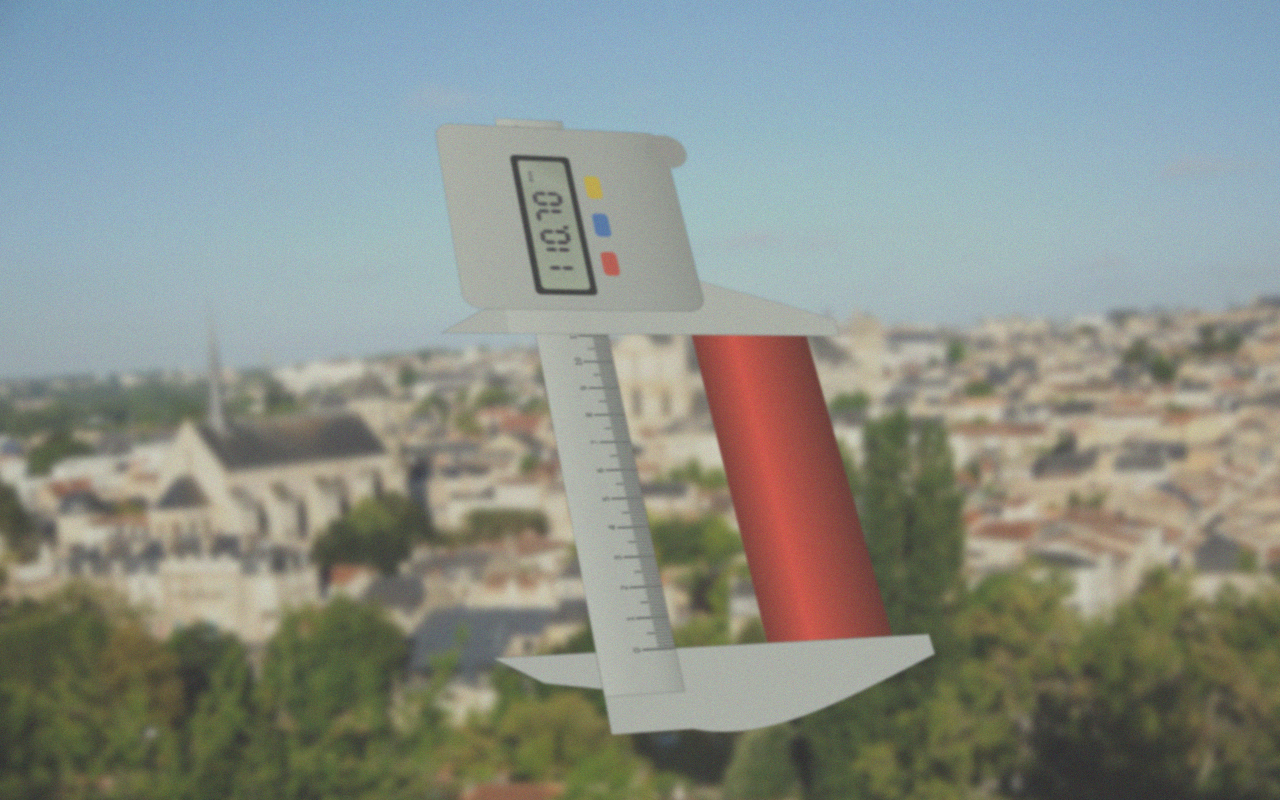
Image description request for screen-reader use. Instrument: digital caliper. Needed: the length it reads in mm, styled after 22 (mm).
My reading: 110.70 (mm)
